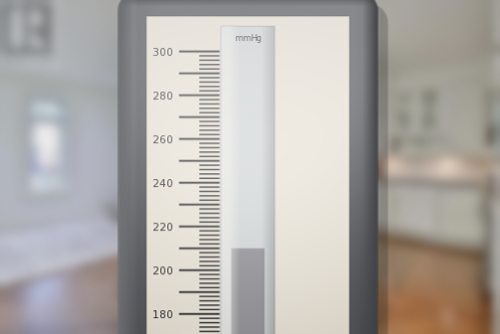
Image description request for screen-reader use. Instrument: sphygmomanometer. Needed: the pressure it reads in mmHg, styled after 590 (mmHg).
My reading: 210 (mmHg)
